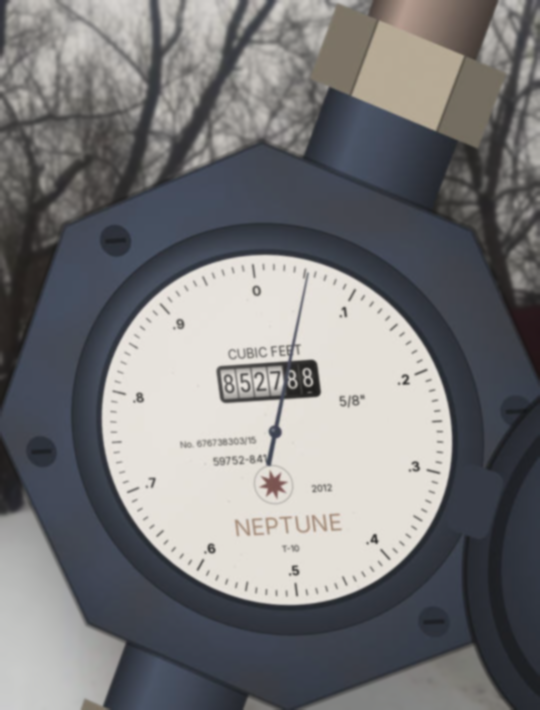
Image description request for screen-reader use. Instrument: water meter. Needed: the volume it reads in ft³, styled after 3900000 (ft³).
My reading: 852788.05 (ft³)
